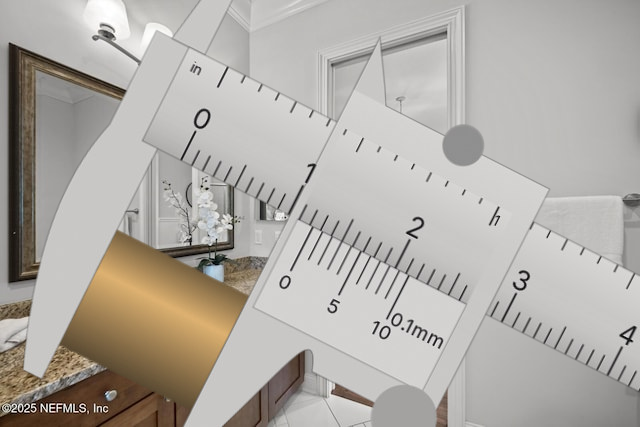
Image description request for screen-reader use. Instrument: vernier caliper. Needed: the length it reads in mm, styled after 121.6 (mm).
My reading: 12.3 (mm)
